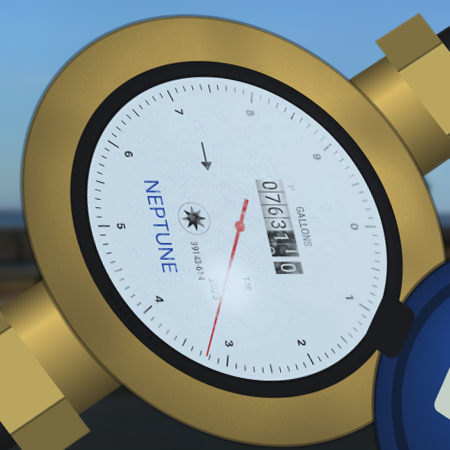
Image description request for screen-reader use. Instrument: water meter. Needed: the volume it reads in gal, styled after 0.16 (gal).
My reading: 763113.2 (gal)
